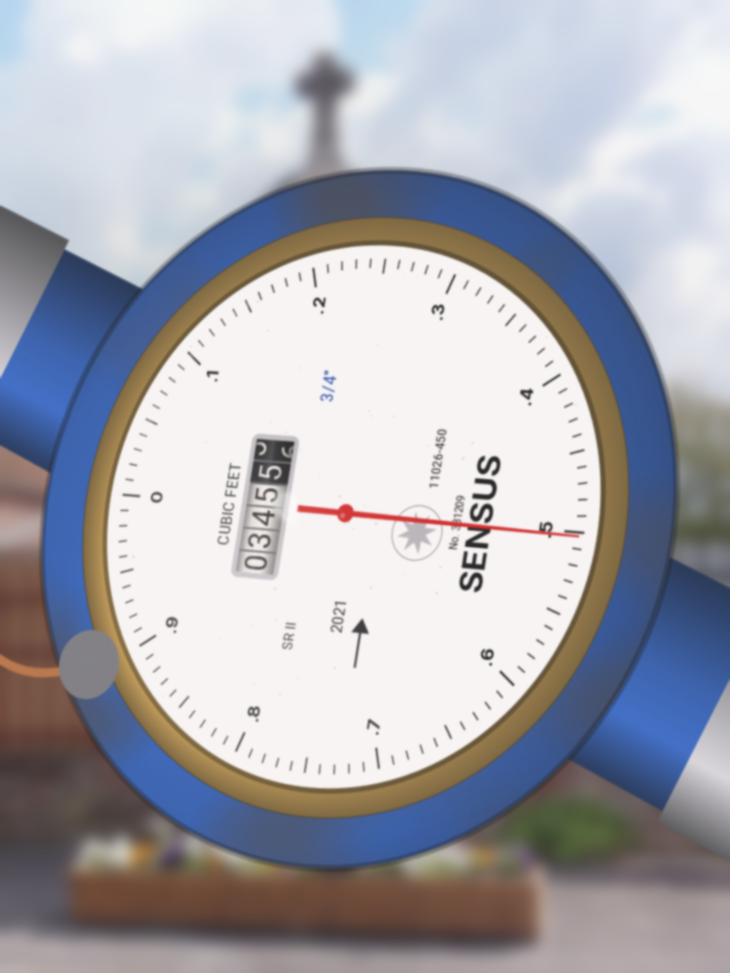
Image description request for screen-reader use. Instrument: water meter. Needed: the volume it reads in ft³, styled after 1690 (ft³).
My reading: 34555.50 (ft³)
